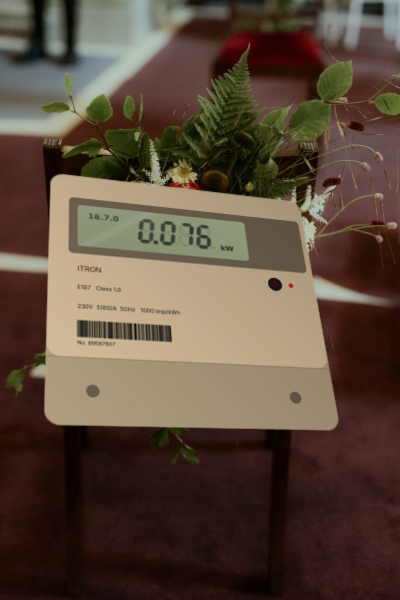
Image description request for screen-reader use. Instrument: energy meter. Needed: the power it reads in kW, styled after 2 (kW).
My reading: 0.076 (kW)
